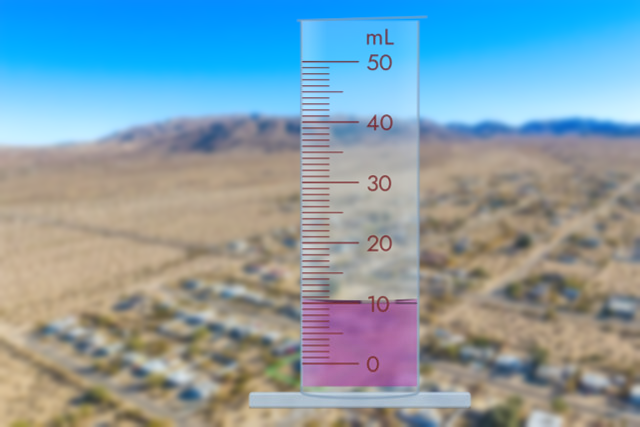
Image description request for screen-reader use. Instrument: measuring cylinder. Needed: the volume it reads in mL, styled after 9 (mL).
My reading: 10 (mL)
